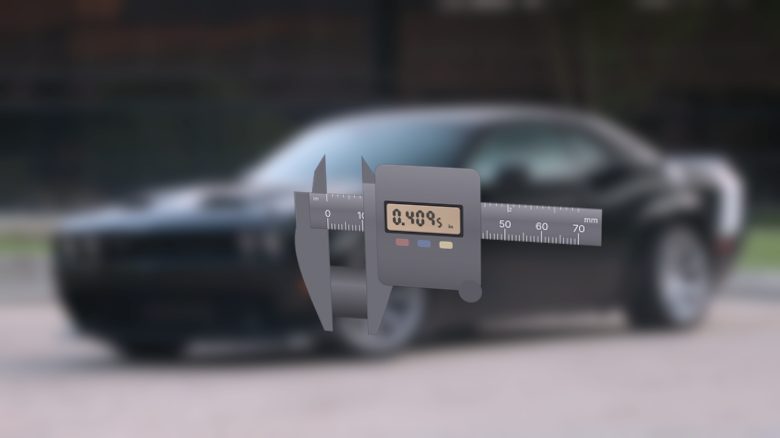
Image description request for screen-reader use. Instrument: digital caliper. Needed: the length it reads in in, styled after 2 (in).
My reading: 0.4095 (in)
